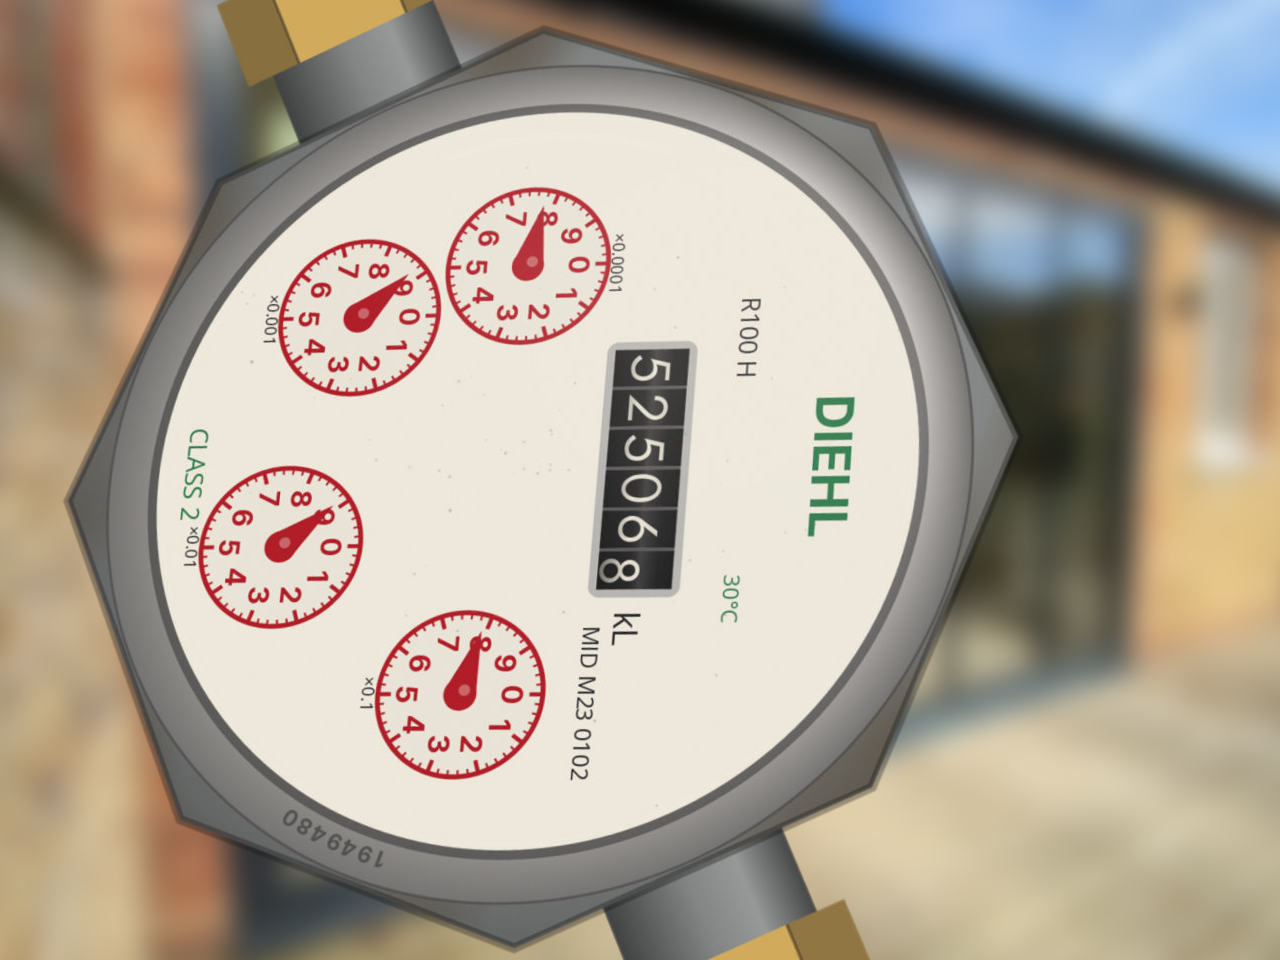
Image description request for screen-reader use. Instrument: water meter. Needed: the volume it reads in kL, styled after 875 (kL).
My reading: 525067.7887 (kL)
